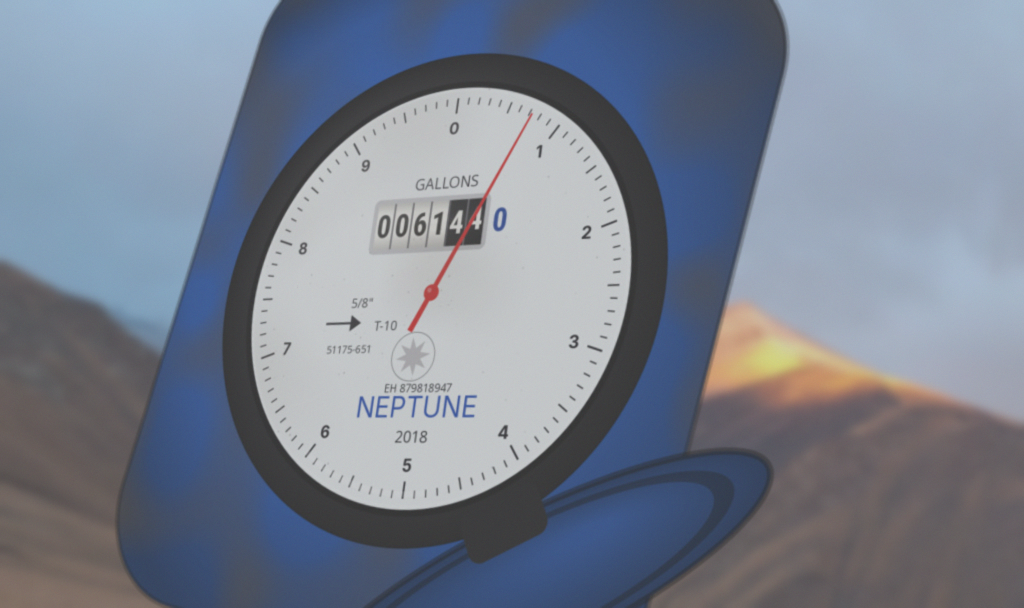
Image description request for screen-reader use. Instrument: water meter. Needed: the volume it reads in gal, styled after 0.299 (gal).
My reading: 61440.7 (gal)
